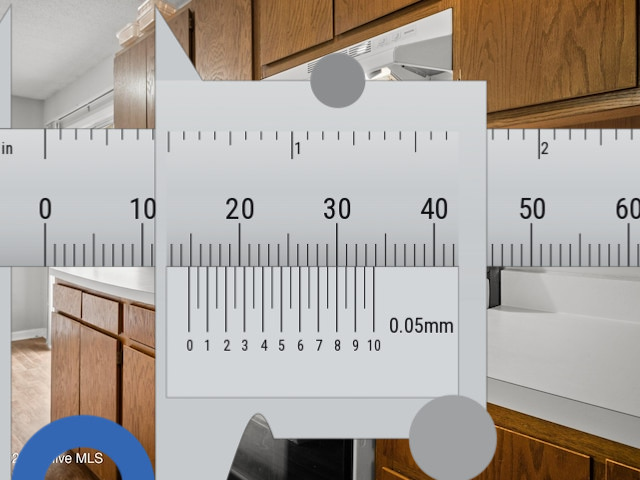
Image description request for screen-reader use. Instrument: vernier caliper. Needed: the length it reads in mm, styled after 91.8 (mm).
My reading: 14.8 (mm)
